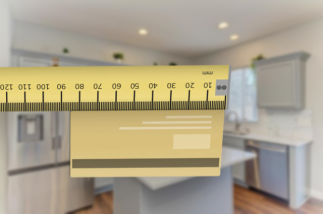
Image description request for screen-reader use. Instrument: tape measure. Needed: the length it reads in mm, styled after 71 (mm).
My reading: 85 (mm)
